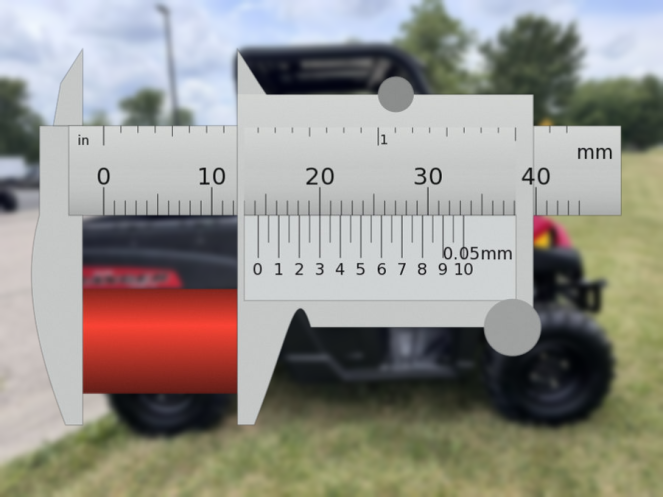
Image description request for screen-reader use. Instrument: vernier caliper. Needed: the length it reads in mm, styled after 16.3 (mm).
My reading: 14.3 (mm)
